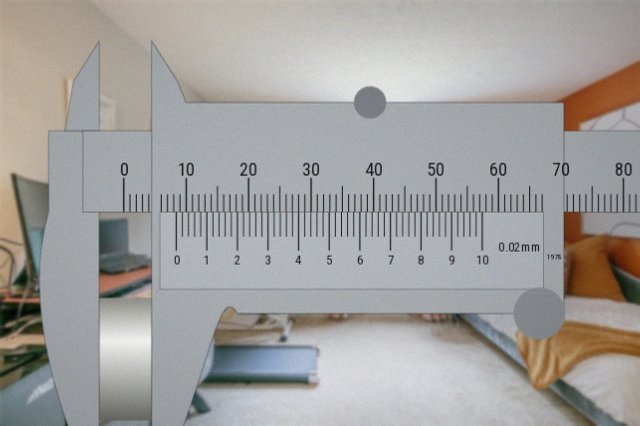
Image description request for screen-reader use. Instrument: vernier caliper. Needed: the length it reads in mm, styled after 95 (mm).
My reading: 8.4 (mm)
